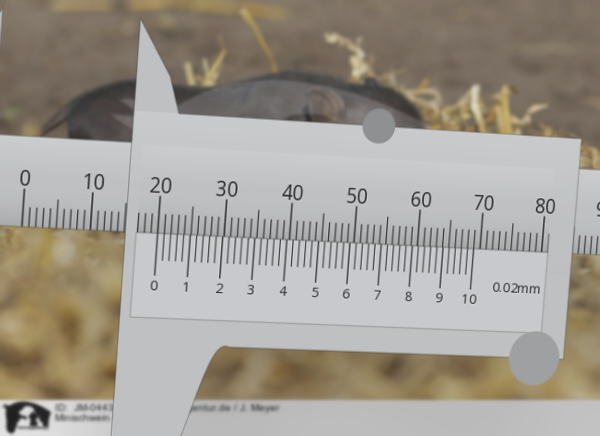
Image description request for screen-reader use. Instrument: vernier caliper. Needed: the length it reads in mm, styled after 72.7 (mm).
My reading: 20.0 (mm)
